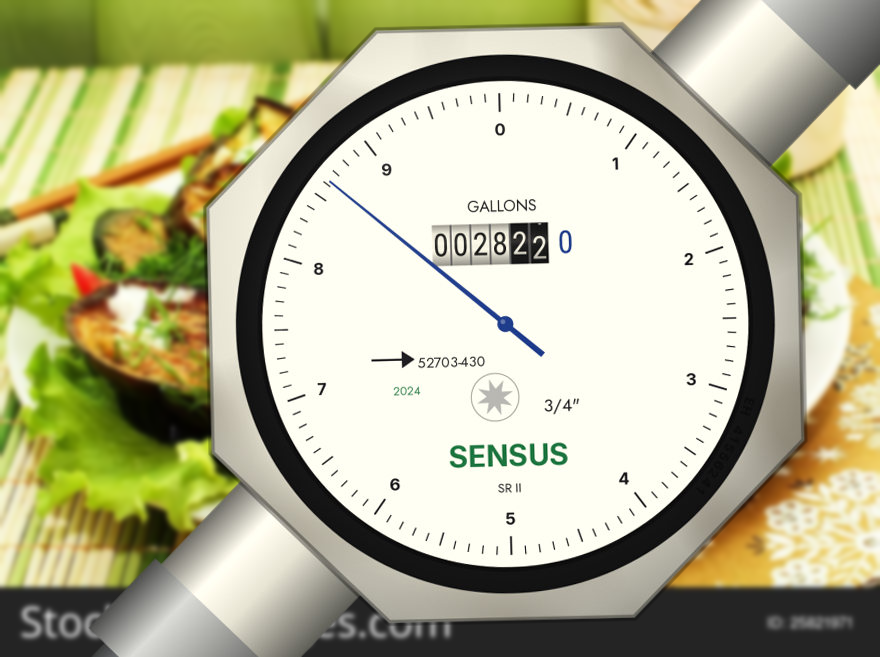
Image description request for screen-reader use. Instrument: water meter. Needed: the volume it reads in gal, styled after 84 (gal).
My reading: 28218.6 (gal)
